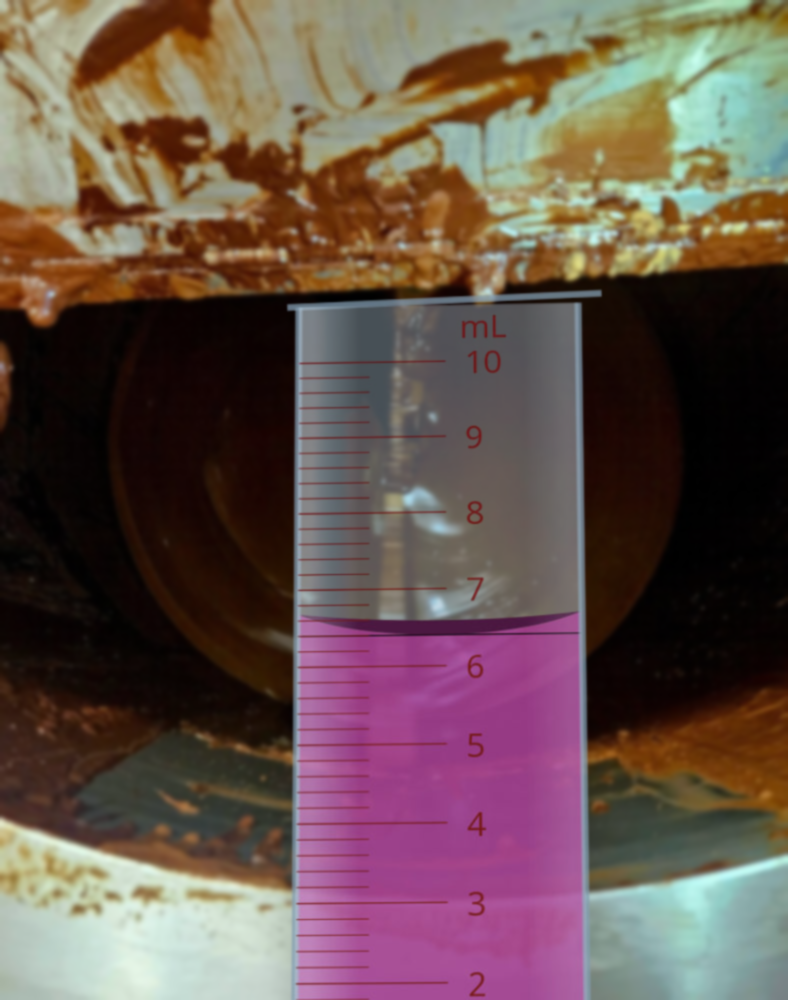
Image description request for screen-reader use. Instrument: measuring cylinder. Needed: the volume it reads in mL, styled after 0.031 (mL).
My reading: 6.4 (mL)
